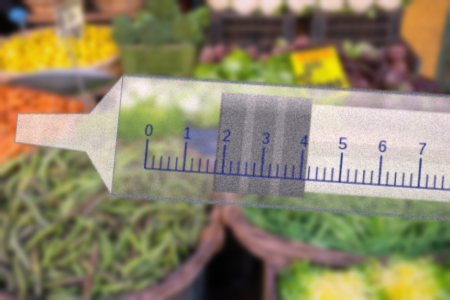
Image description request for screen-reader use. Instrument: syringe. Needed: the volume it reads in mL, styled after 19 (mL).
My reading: 1.8 (mL)
